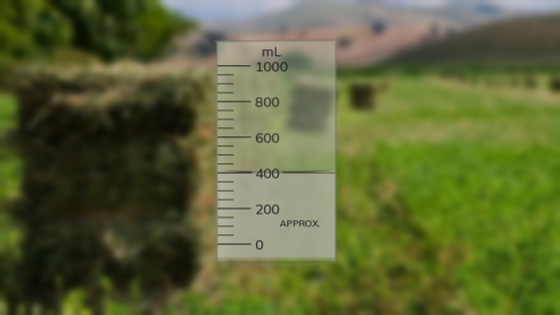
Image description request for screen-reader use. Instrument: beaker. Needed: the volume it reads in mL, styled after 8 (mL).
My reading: 400 (mL)
